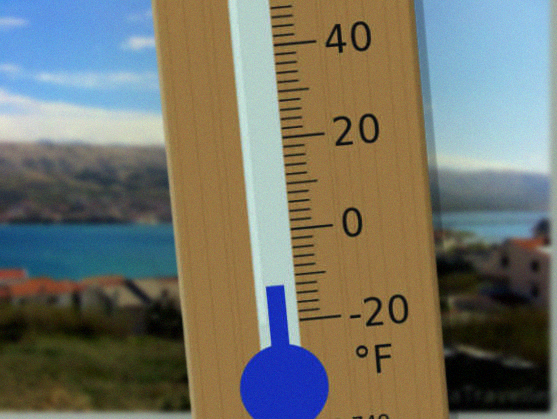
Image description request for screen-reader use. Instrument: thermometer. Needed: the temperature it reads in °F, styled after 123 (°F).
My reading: -12 (°F)
